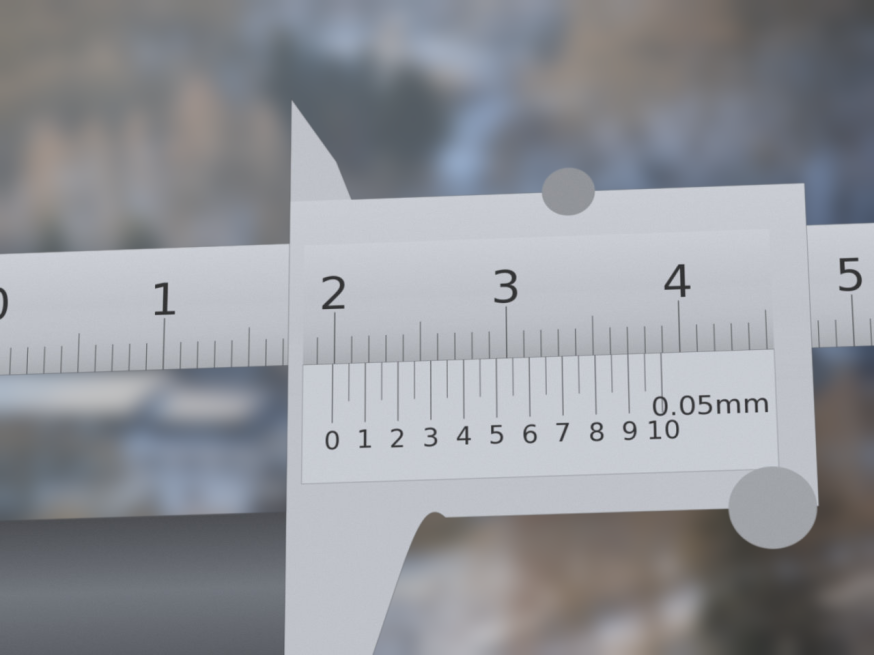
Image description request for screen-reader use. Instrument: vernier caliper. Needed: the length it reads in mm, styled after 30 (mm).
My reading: 19.9 (mm)
